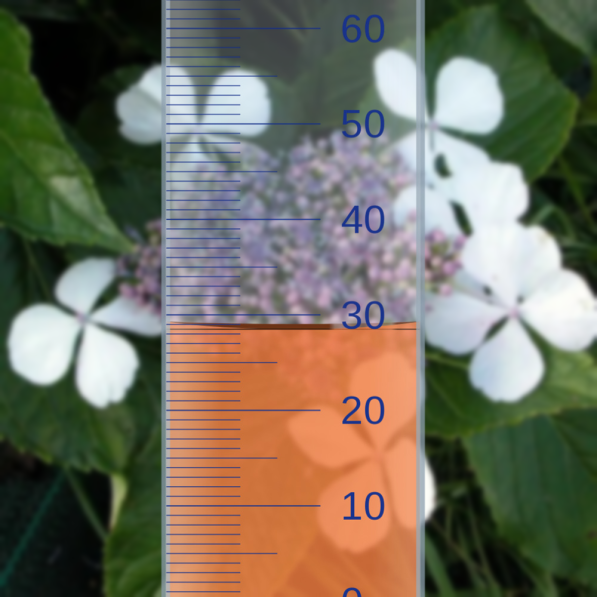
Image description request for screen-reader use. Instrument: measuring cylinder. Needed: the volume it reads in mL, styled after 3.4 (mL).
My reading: 28.5 (mL)
